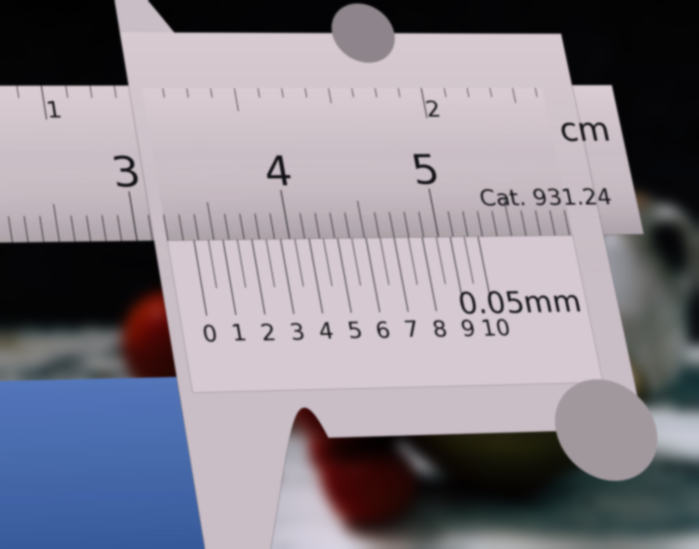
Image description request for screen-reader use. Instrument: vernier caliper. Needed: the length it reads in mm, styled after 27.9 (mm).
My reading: 33.7 (mm)
